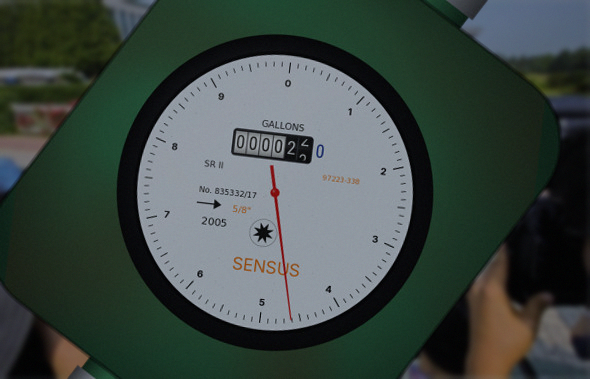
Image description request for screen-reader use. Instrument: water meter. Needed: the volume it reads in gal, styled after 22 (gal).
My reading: 224.6 (gal)
